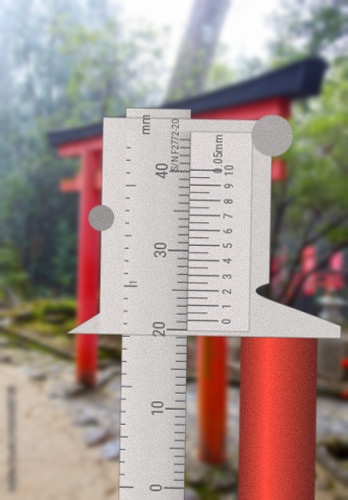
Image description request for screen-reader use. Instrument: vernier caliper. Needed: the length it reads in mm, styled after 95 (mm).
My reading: 21.2 (mm)
